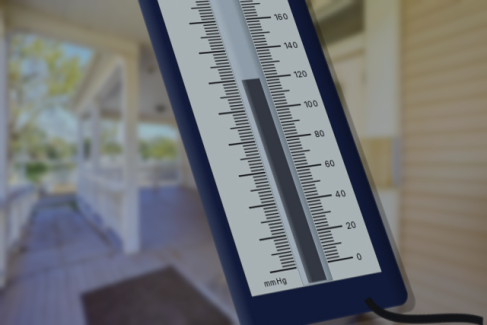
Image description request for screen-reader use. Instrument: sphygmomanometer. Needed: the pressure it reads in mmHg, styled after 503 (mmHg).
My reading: 120 (mmHg)
